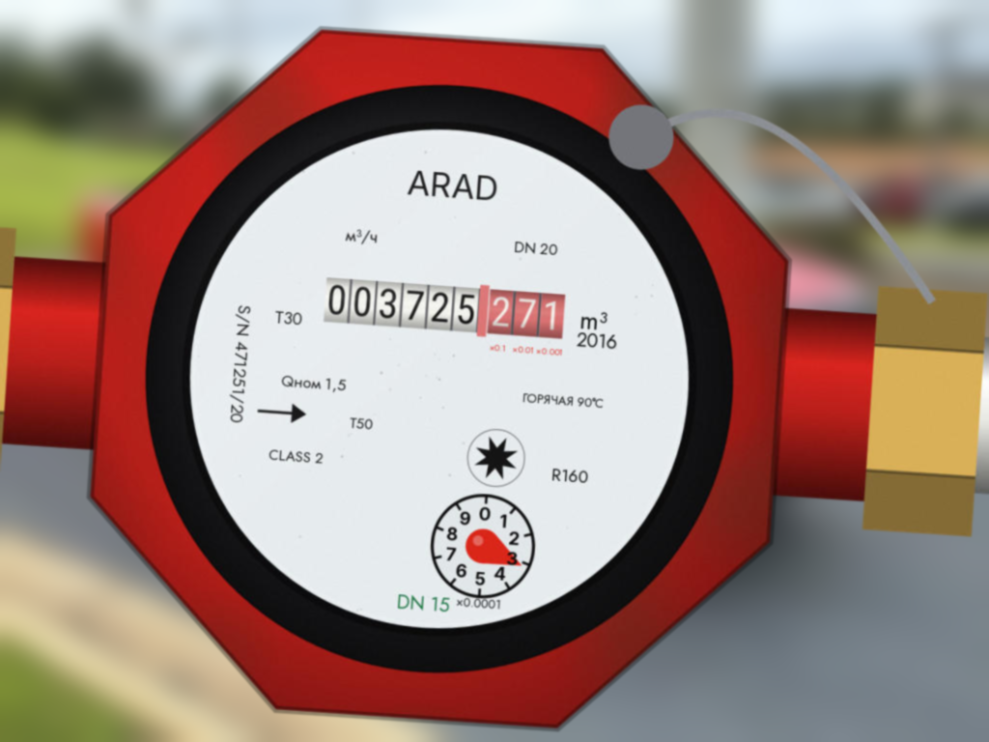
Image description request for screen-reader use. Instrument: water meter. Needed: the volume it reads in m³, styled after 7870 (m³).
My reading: 3725.2713 (m³)
